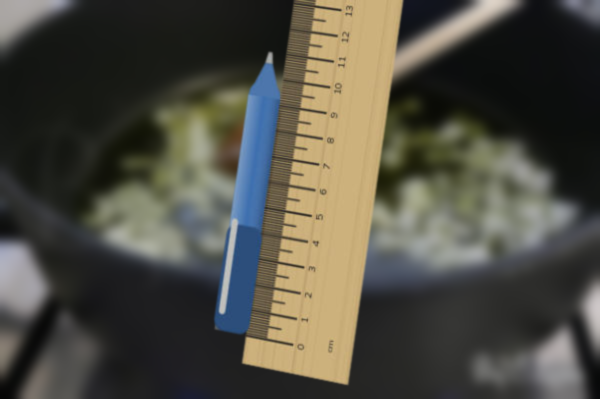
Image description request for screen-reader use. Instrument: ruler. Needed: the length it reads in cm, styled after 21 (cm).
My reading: 11 (cm)
